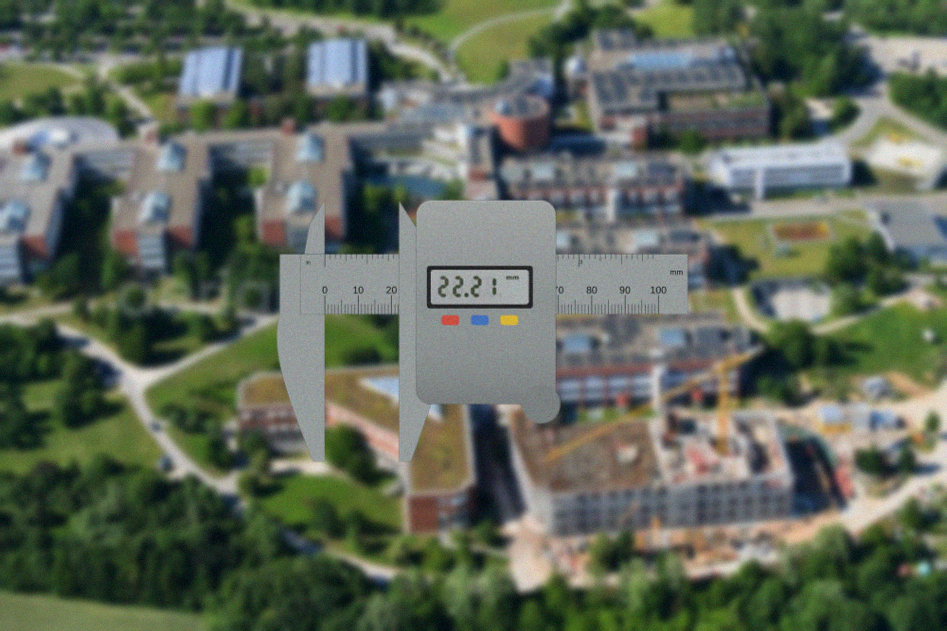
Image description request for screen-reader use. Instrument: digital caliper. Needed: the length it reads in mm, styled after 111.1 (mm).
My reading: 22.21 (mm)
